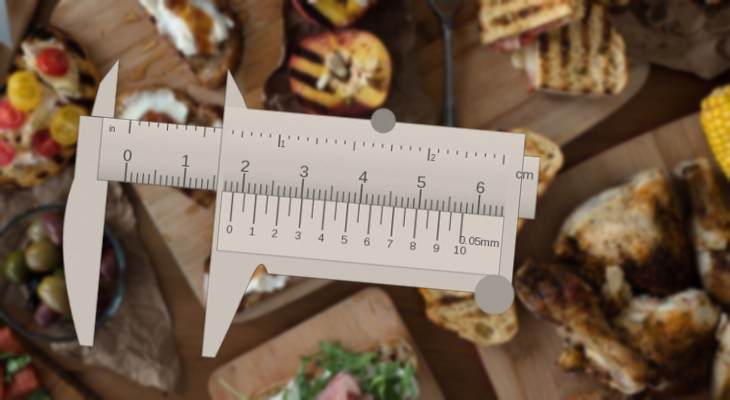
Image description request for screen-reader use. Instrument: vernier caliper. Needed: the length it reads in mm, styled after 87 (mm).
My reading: 18.4 (mm)
